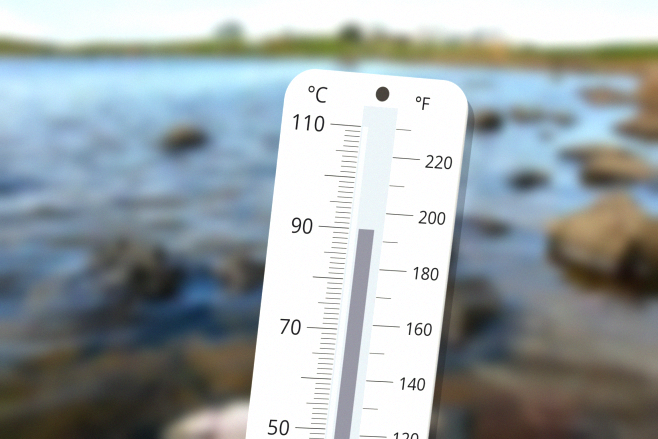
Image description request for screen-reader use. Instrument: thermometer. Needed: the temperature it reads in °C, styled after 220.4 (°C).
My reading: 90 (°C)
